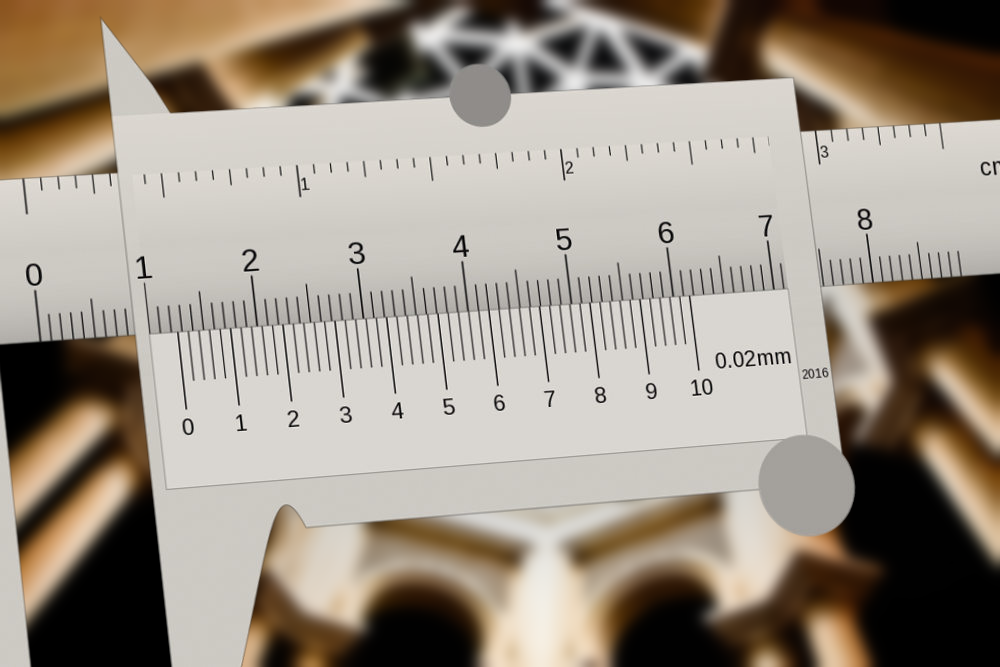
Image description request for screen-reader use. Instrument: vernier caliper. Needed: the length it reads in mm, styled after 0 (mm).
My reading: 12.6 (mm)
